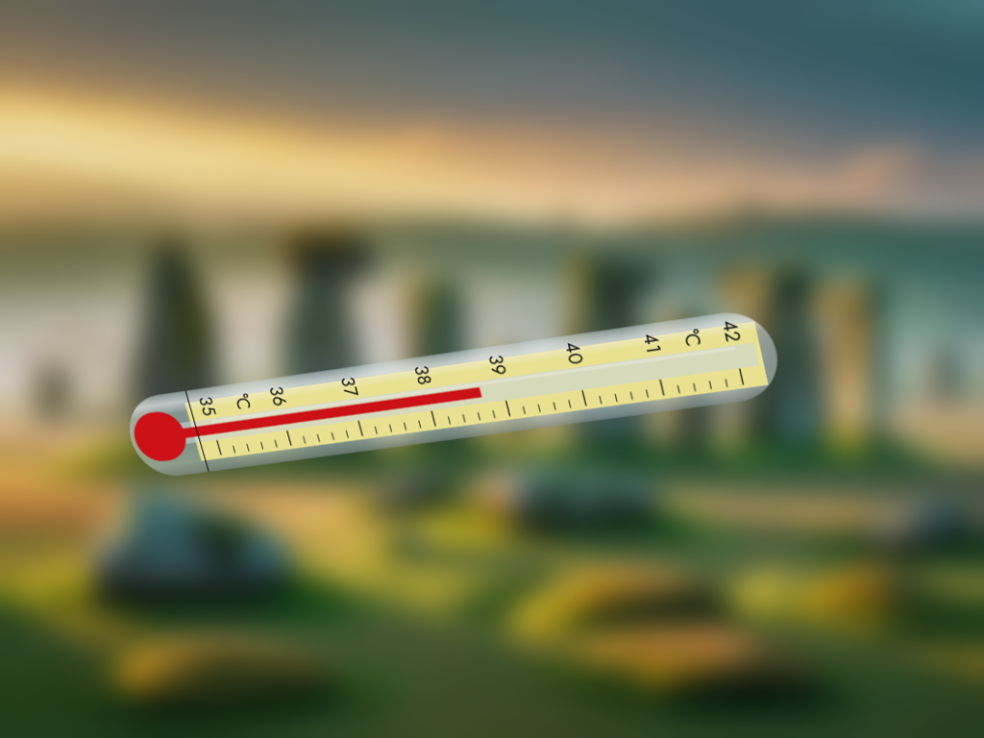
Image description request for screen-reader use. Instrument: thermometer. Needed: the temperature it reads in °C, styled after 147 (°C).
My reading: 38.7 (°C)
